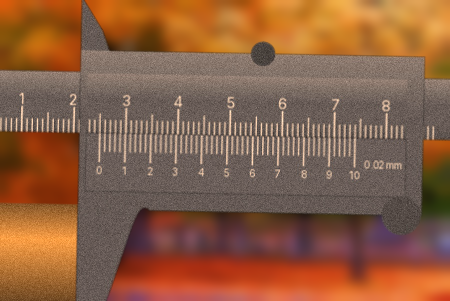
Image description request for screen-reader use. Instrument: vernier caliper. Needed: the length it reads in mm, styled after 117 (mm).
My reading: 25.0 (mm)
